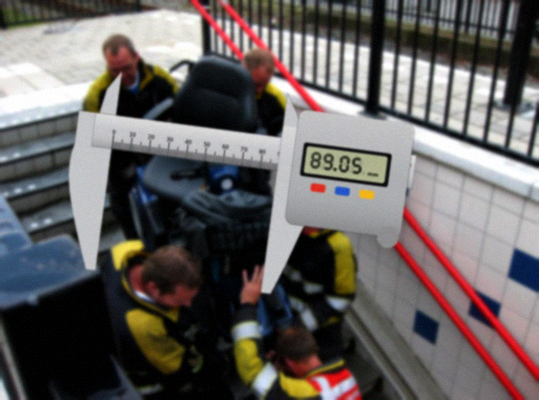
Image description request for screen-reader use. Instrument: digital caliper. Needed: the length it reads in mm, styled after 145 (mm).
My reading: 89.05 (mm)
